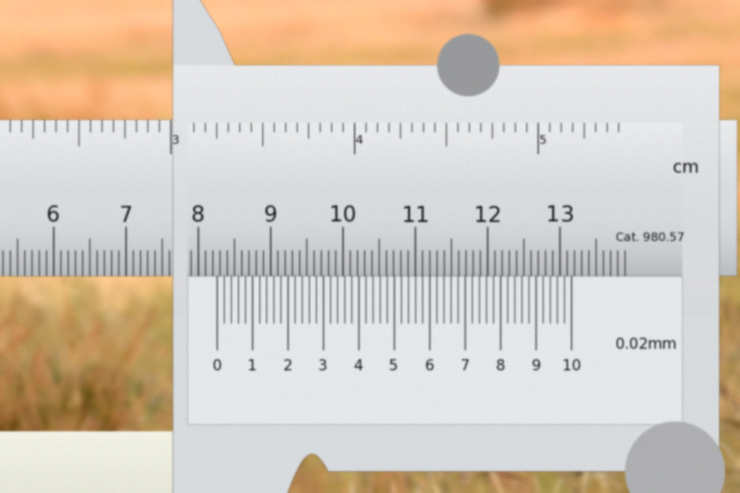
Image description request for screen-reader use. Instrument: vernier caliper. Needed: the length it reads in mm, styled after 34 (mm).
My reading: 82.6 (mm)
